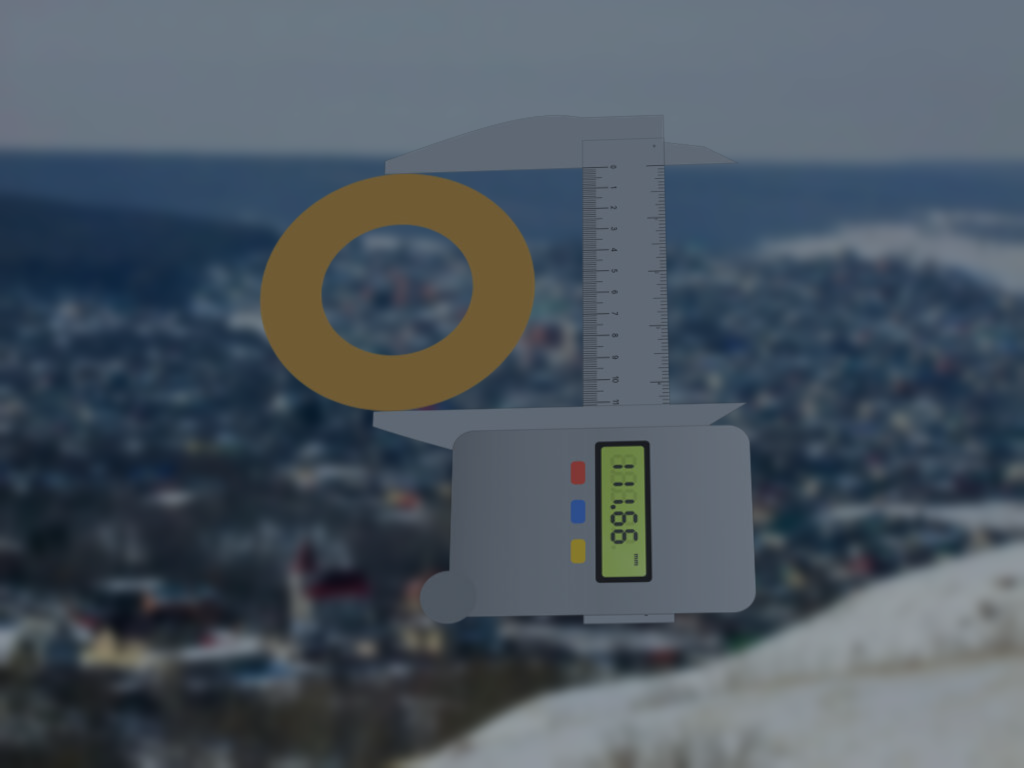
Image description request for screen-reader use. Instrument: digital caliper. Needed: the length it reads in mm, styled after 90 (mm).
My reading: 111.66 (mm)
